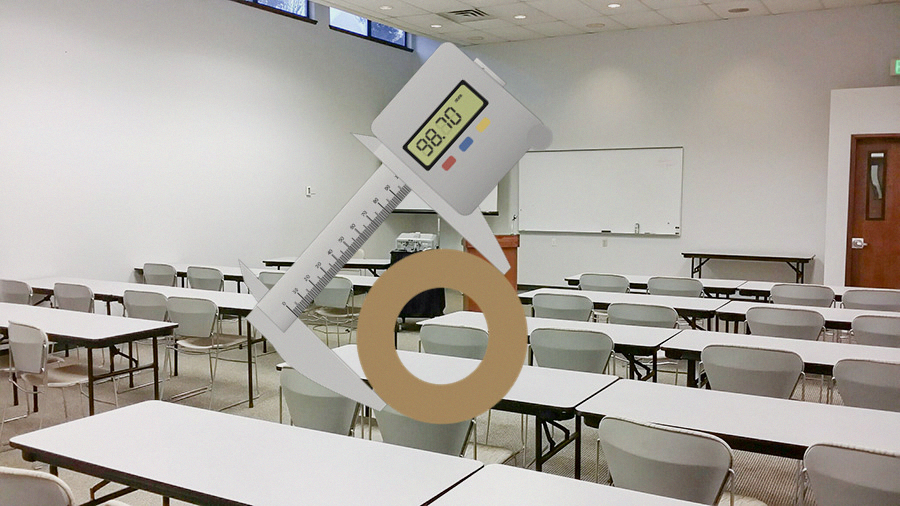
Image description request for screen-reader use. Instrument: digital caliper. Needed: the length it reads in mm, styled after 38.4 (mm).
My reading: 98.70 (mm)
